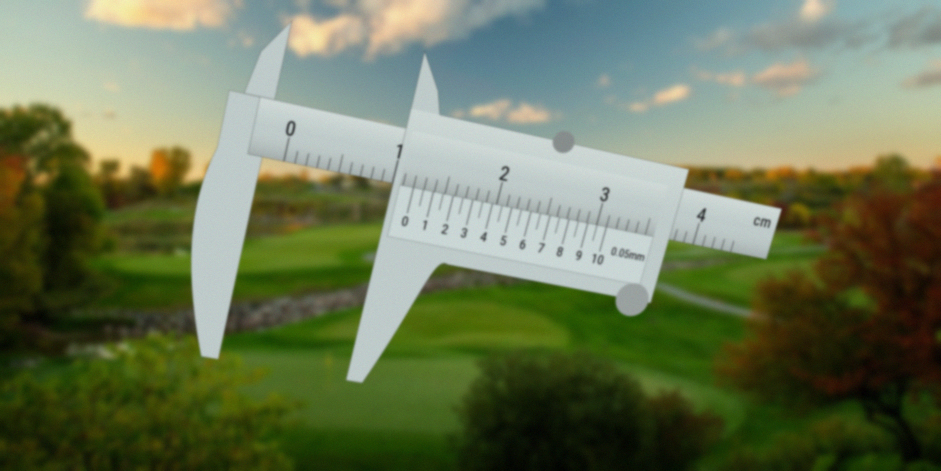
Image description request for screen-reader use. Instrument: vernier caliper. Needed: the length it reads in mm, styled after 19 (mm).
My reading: 12.0 (mm)
